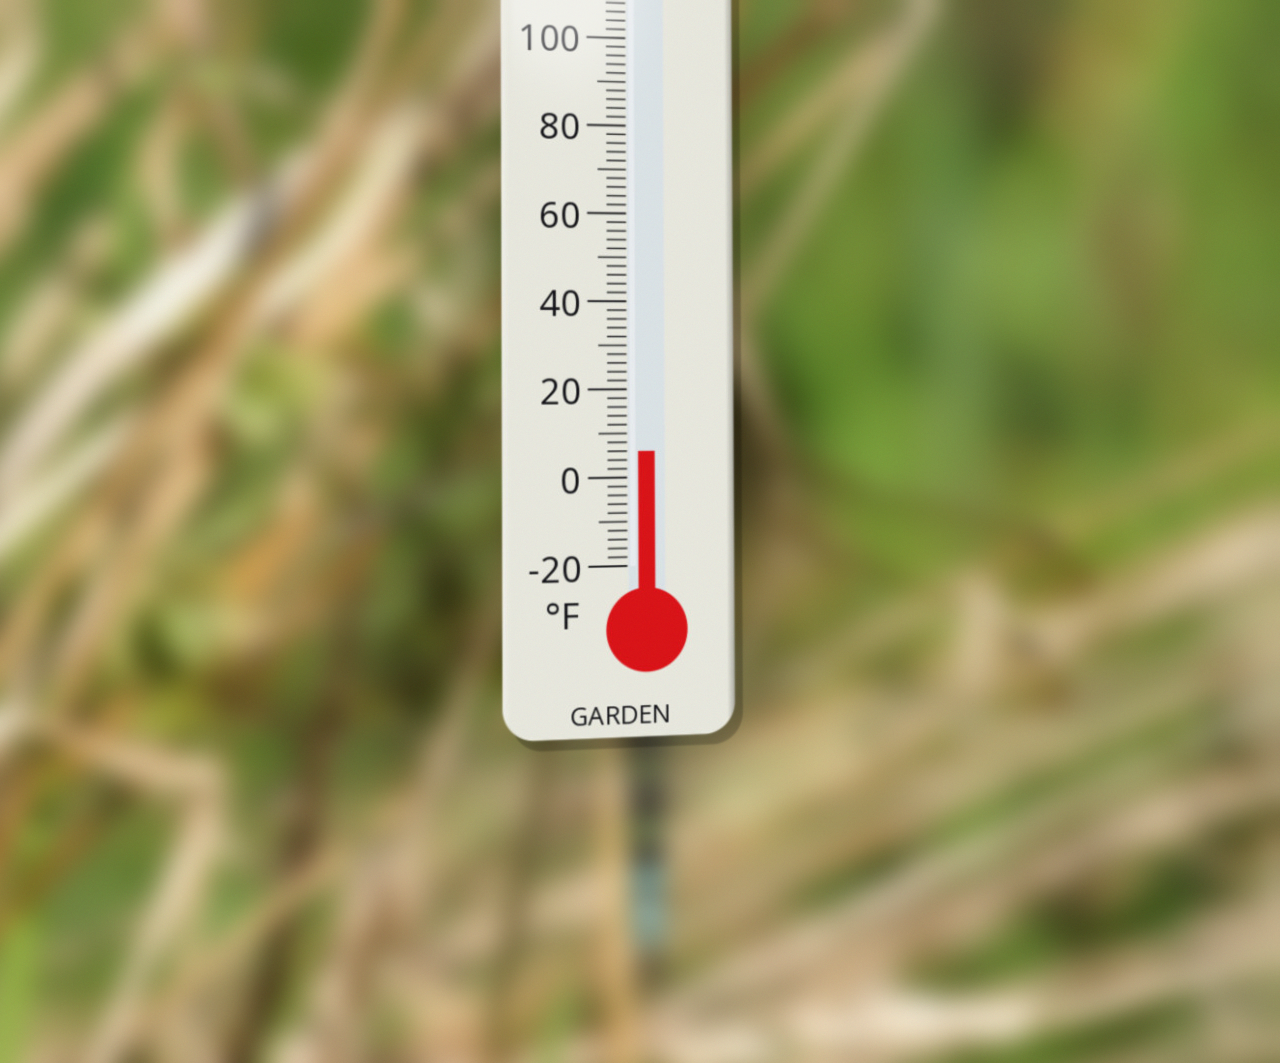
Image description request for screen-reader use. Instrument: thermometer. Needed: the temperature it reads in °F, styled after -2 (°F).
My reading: 6 (°F)
